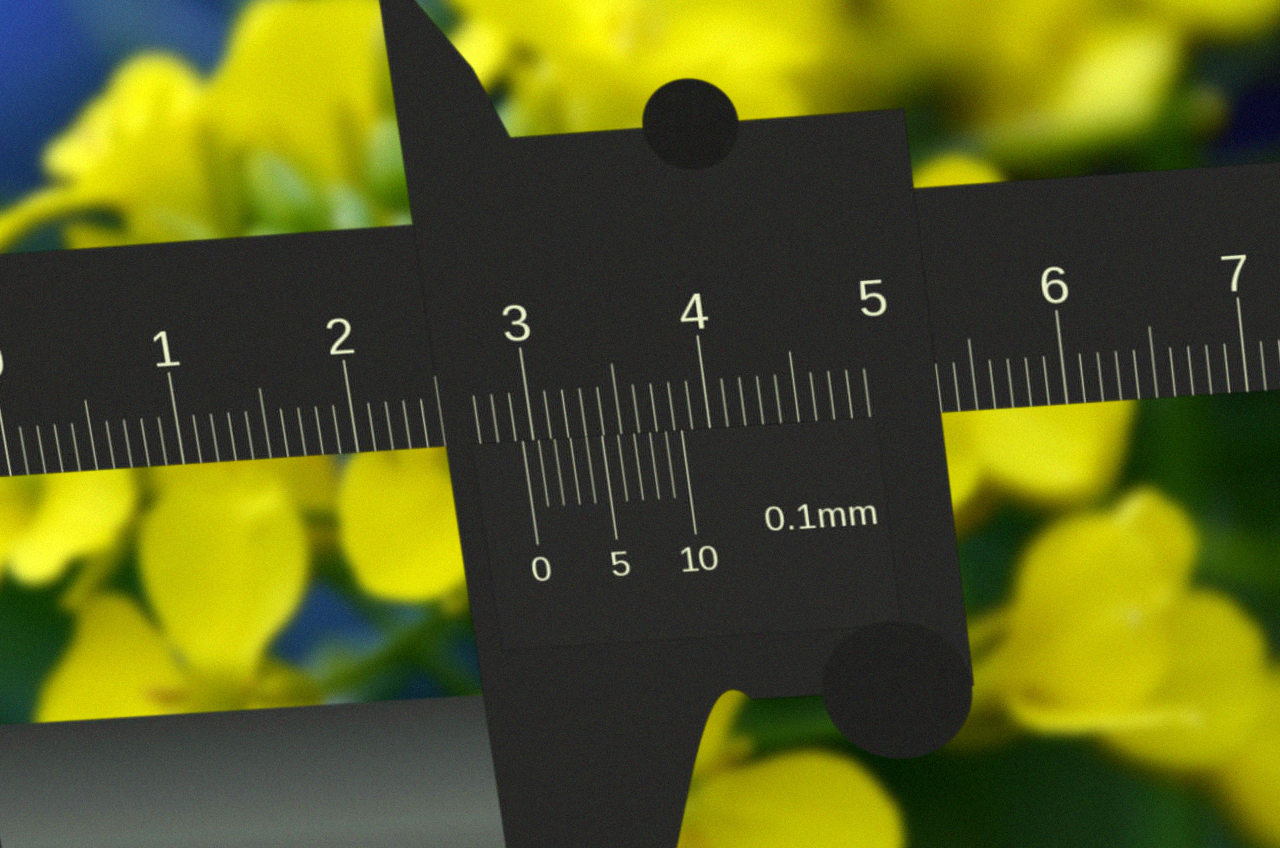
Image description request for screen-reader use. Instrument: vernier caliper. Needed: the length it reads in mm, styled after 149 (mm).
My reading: 29.4 (mm)
